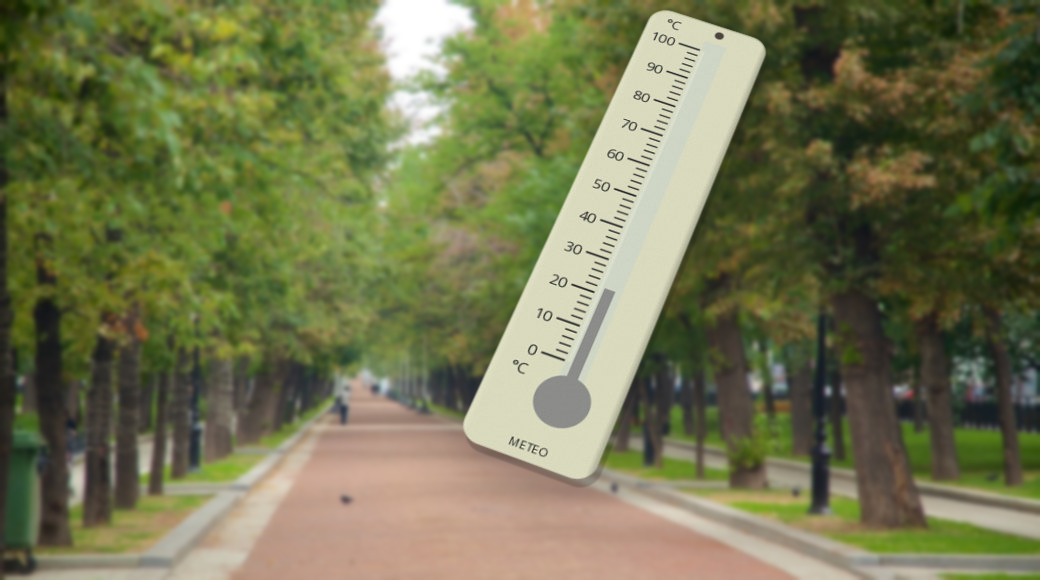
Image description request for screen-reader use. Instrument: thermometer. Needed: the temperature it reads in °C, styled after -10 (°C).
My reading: 22 (°C)
